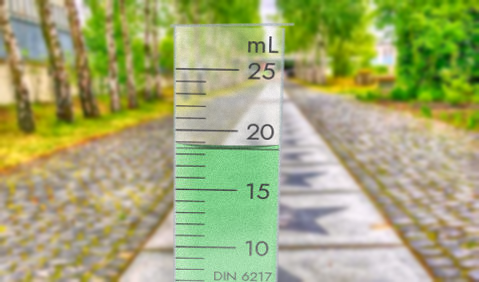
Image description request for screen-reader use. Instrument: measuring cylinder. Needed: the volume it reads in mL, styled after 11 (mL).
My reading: 18.5 (mL)
